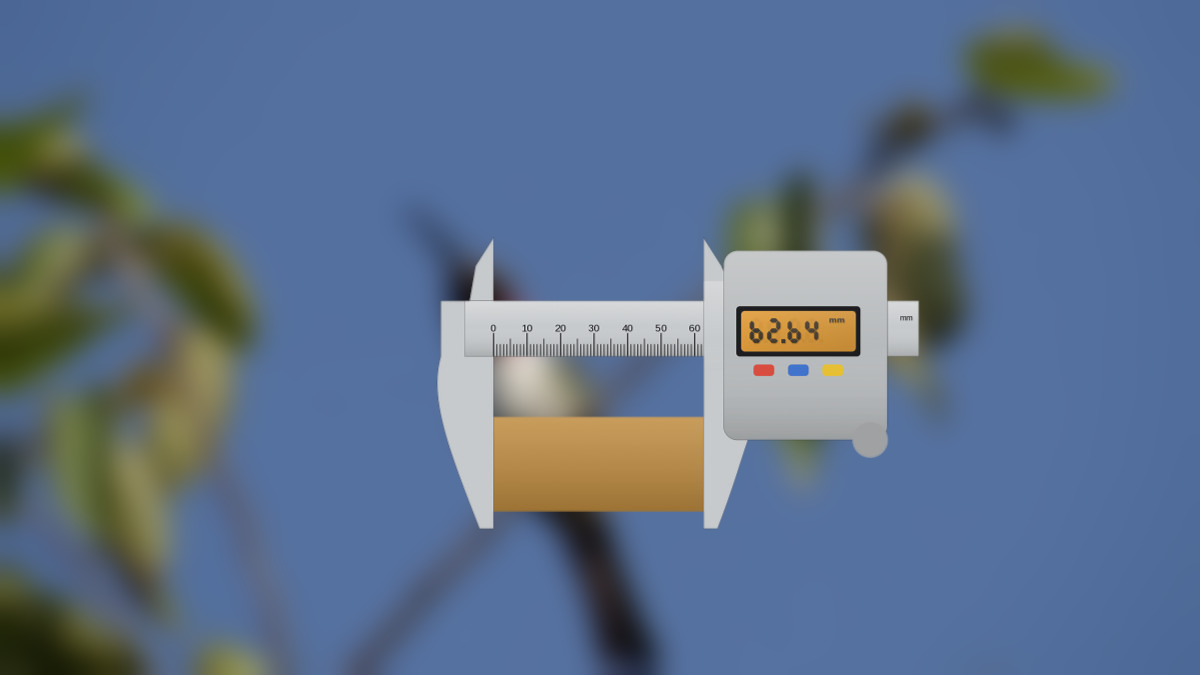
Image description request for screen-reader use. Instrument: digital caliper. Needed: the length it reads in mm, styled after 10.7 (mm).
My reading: 62.64 (mm)
